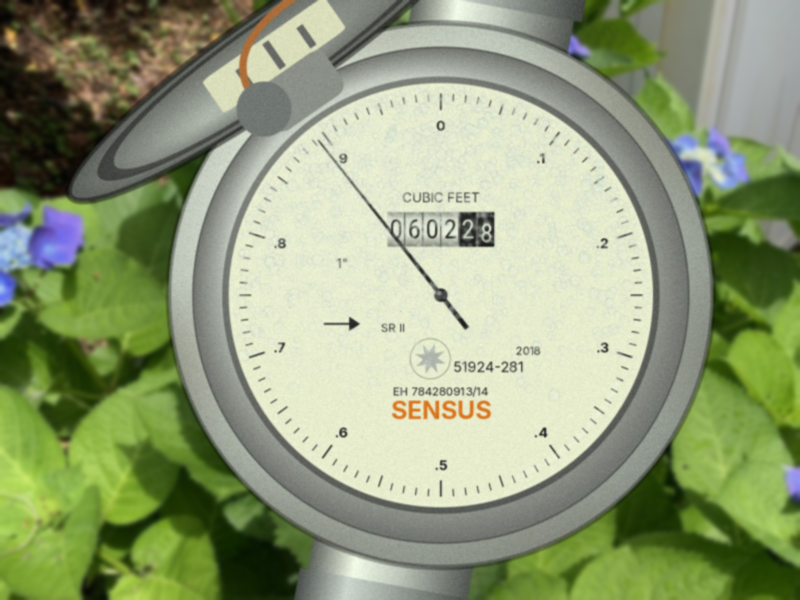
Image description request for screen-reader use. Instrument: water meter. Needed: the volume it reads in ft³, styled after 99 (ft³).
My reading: 60227.89 (ft³)
